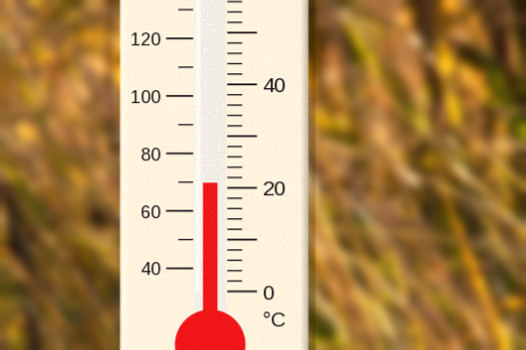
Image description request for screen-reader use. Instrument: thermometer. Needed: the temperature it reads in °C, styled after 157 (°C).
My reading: 21 (°C)
